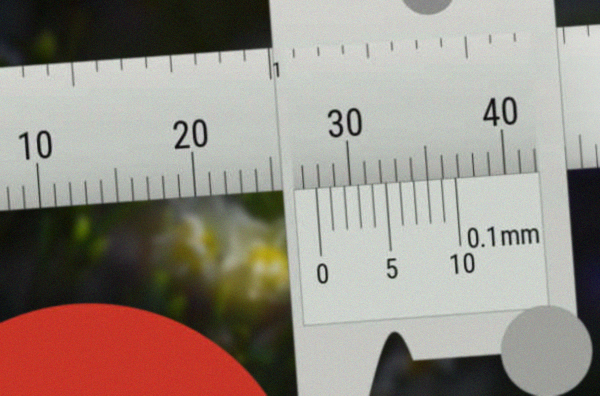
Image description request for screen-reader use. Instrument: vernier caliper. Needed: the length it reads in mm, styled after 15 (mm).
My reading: 27.8 (mm)
